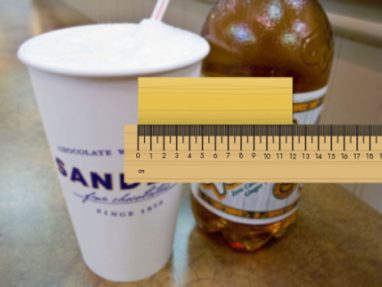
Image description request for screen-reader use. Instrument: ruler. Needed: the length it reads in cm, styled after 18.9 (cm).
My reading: 12 (cm)
